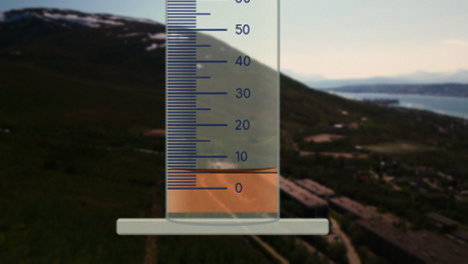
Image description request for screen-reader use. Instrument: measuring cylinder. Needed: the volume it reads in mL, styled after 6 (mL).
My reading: 5 (mL)
